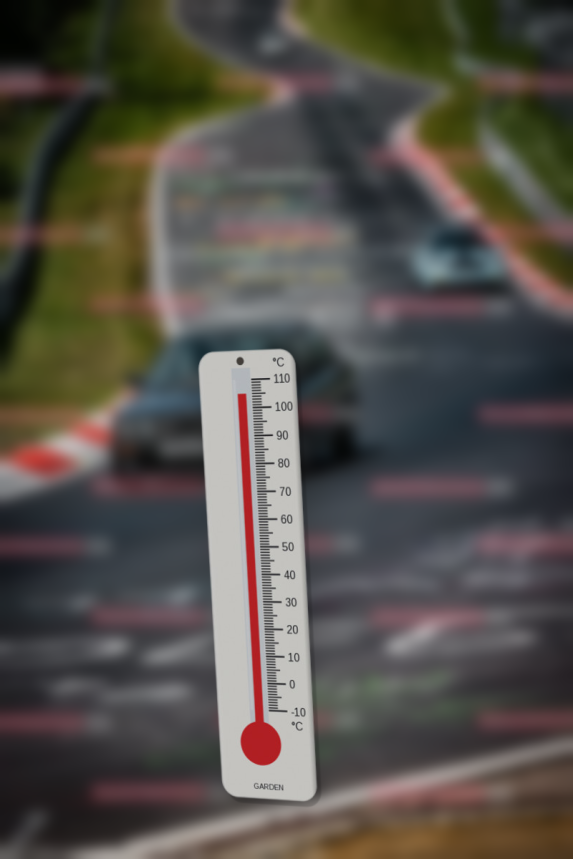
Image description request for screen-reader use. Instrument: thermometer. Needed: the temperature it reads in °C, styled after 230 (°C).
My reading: 105 (°C)
